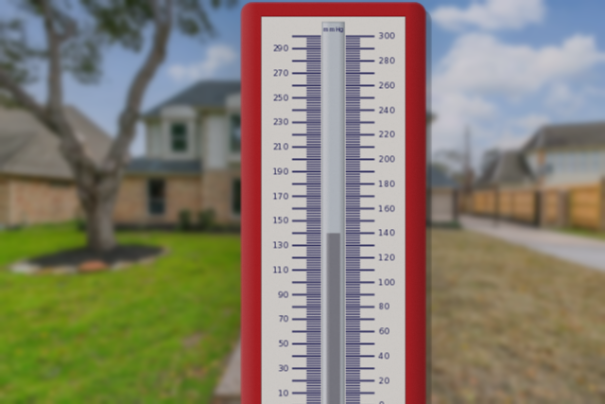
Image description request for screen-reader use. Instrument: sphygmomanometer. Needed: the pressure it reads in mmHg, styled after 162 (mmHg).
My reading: 140 (mmHg)
